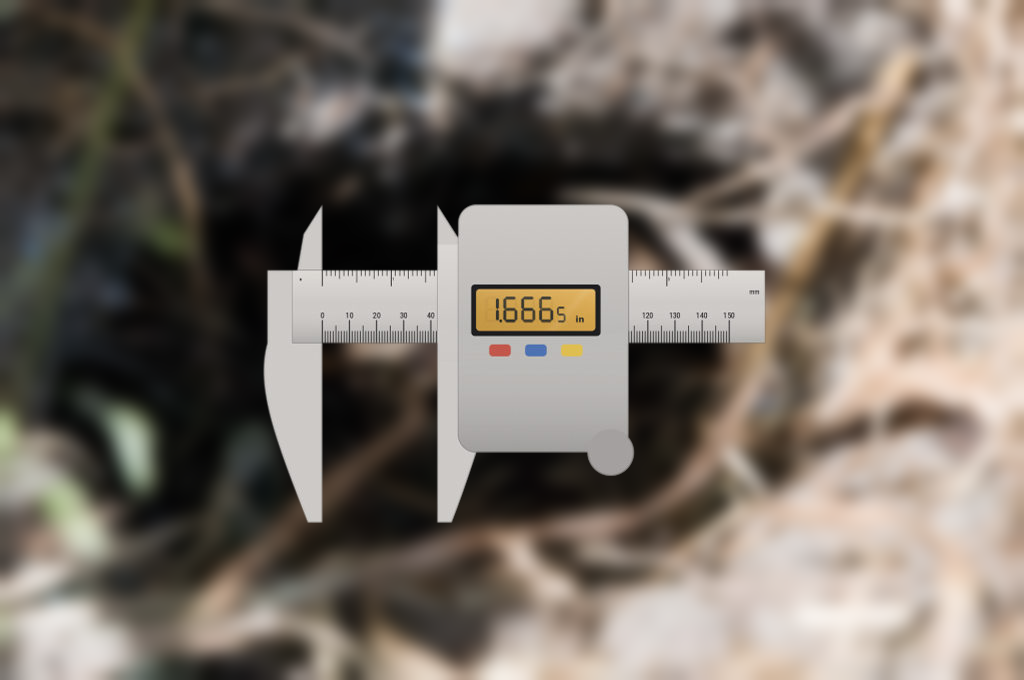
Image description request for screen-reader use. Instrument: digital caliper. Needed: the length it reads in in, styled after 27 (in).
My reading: 1.6665 (in)
